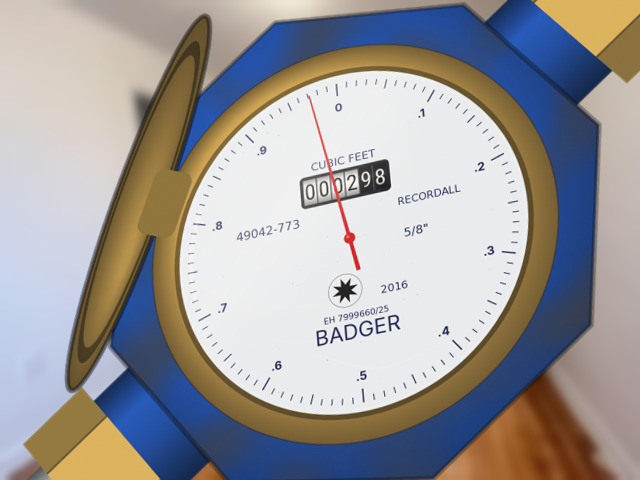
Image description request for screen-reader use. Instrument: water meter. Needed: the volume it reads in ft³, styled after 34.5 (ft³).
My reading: 297.97 (ft³)
